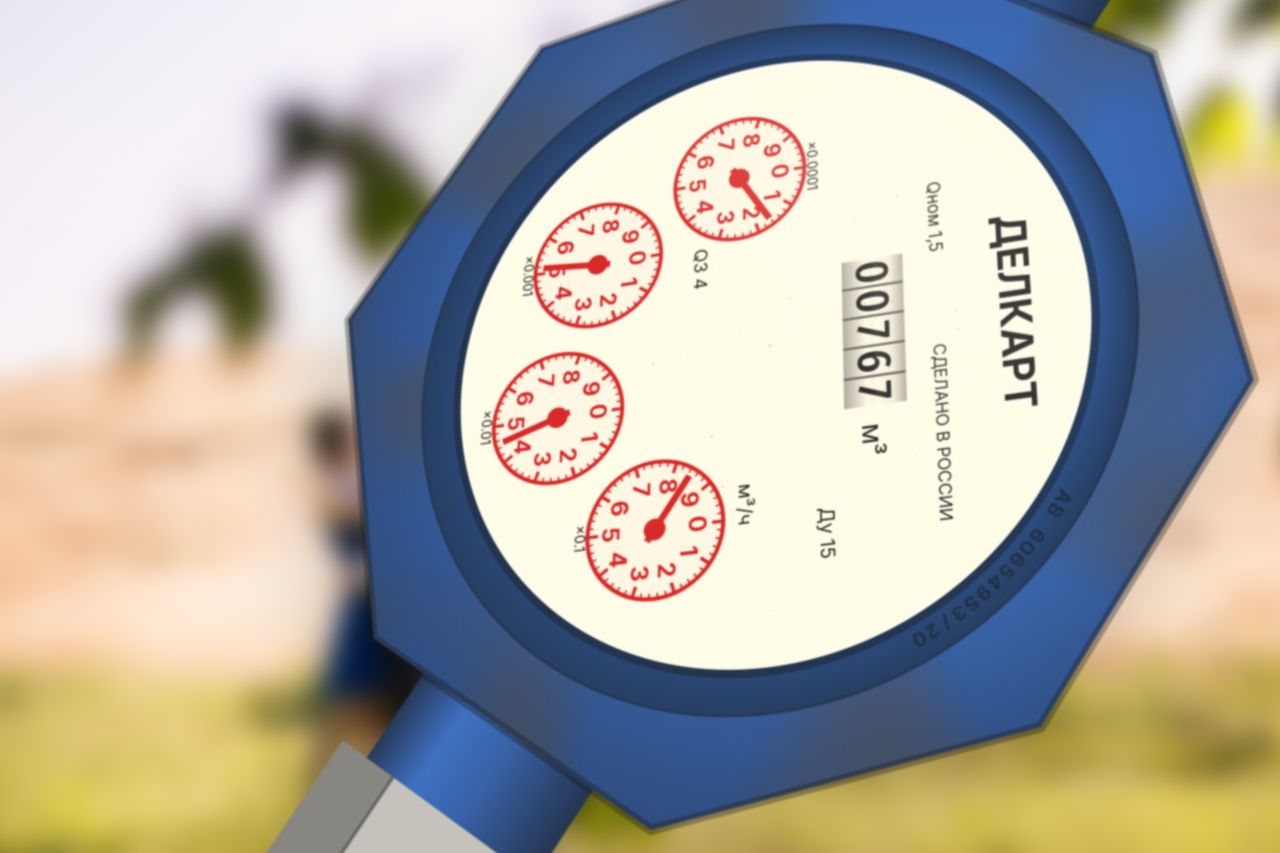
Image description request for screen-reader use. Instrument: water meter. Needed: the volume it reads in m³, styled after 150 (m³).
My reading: 767.8451 (m³)
